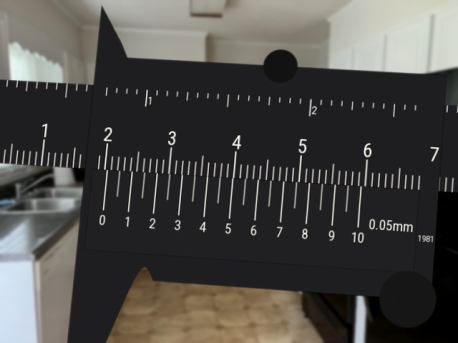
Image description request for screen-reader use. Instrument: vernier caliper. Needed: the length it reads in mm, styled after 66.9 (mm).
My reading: 20.4 (mm)
